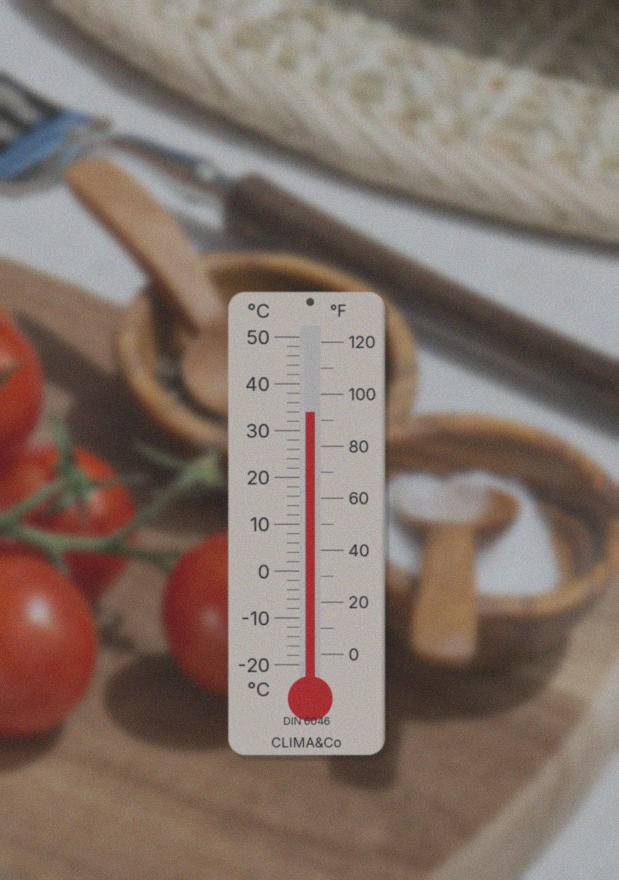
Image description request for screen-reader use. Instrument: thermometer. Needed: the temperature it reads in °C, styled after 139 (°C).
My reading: 34 (°C)
